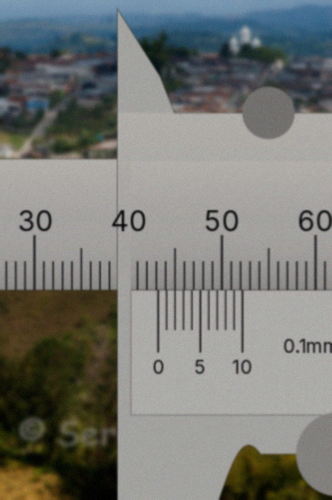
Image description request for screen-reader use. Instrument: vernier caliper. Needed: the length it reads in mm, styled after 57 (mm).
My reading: 43.2 (mm)
